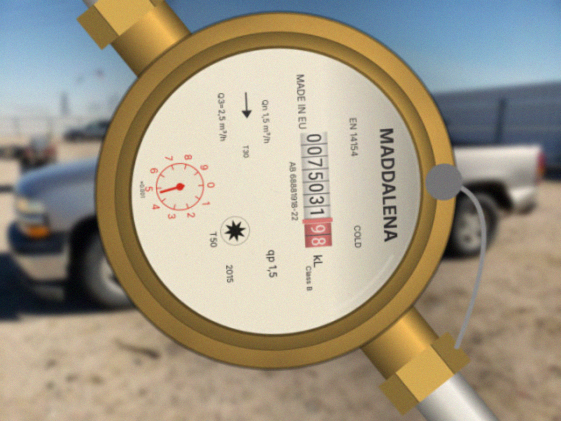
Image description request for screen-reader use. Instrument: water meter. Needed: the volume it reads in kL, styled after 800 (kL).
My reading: 75031.984 (kL)
